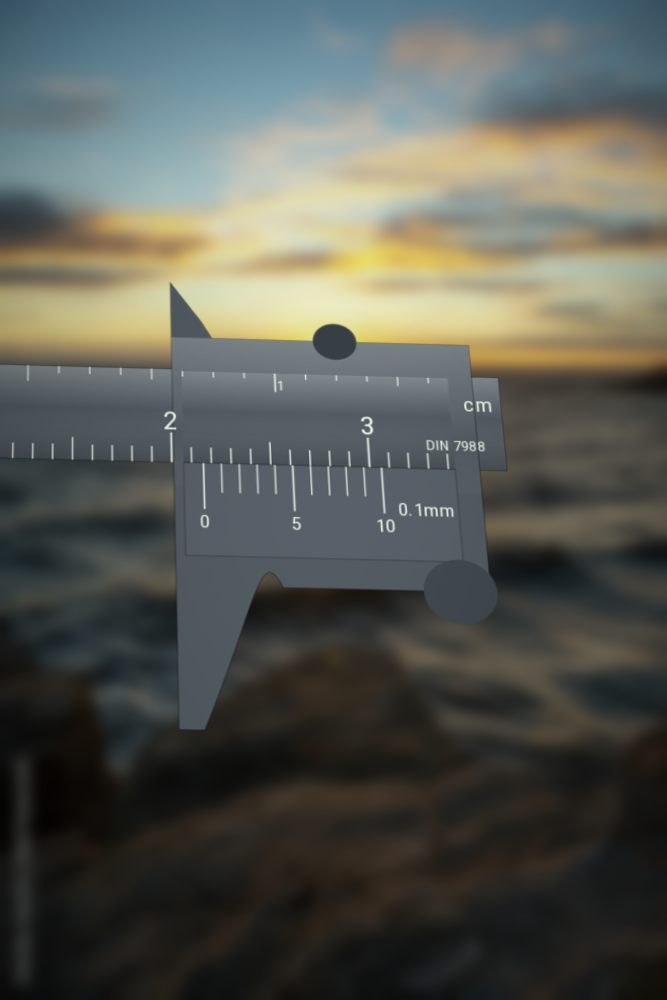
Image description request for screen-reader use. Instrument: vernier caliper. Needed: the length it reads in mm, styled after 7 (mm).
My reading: 21.6 (mm)
